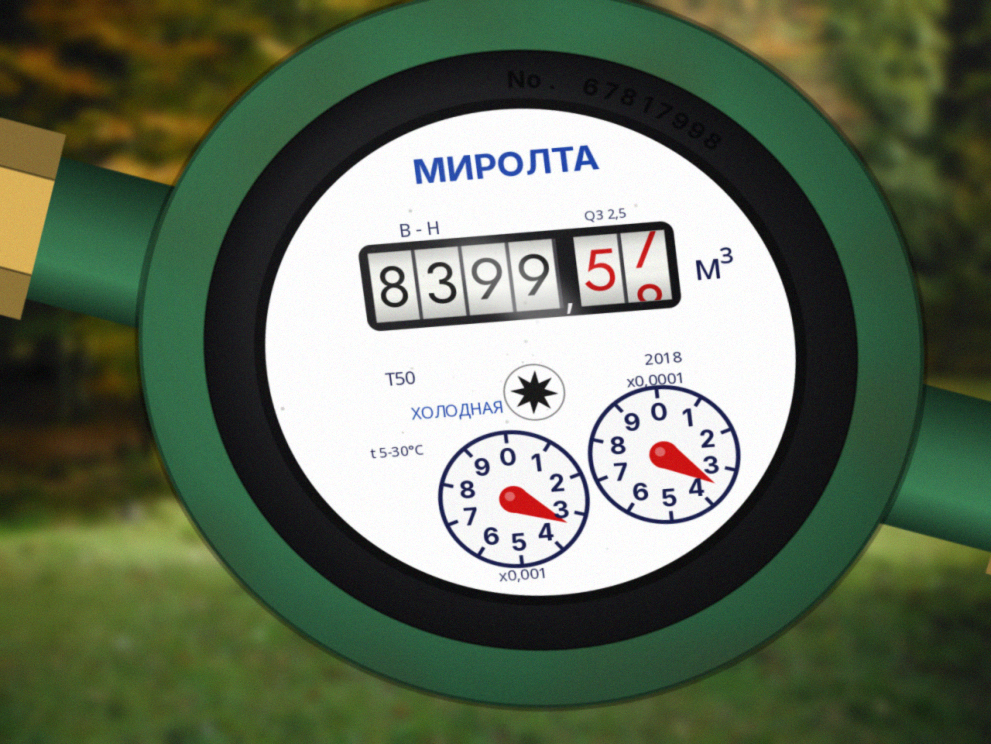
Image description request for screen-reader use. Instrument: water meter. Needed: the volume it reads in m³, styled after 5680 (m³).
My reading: 8399.5733 (m³)
